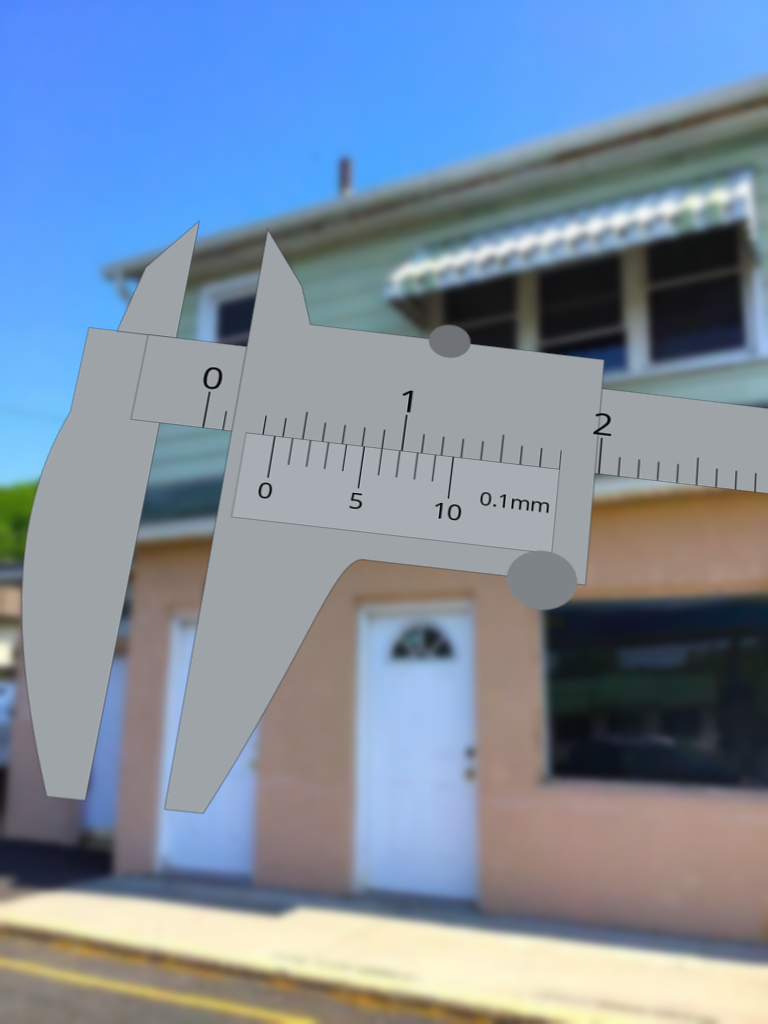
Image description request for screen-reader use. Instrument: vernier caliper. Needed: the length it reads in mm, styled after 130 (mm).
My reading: 3.6 (mm)
